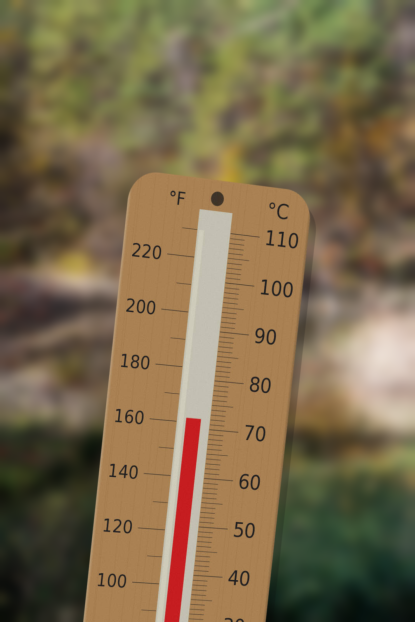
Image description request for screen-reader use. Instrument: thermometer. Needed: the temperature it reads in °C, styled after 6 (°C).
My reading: 72 (°C)
